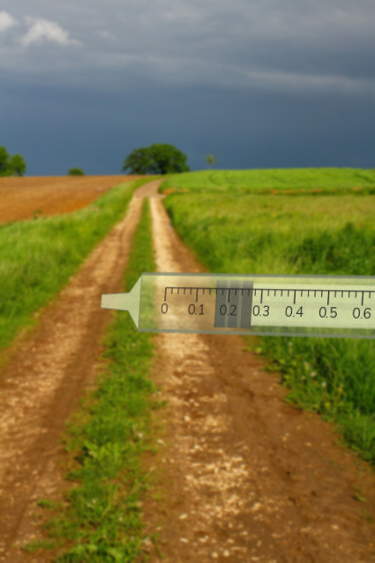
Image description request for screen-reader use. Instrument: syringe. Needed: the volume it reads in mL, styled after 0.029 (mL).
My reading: 0.16 (mL)
